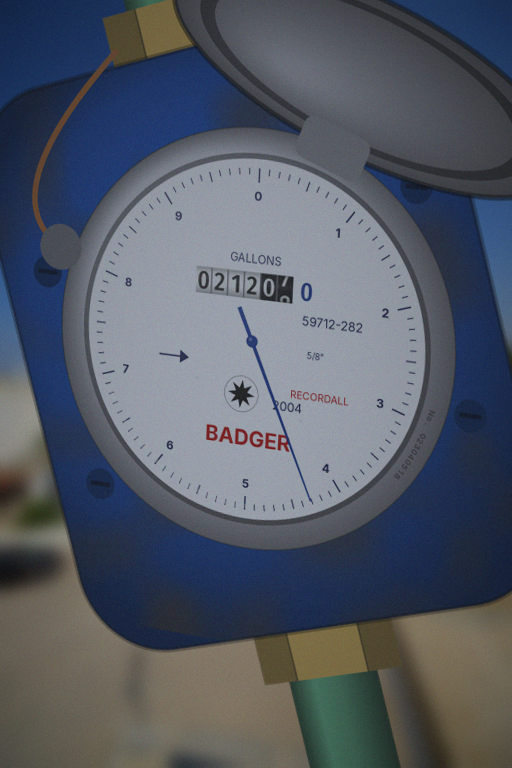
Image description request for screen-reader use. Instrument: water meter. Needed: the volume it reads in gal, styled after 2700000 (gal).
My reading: 212074.3 (gal)
